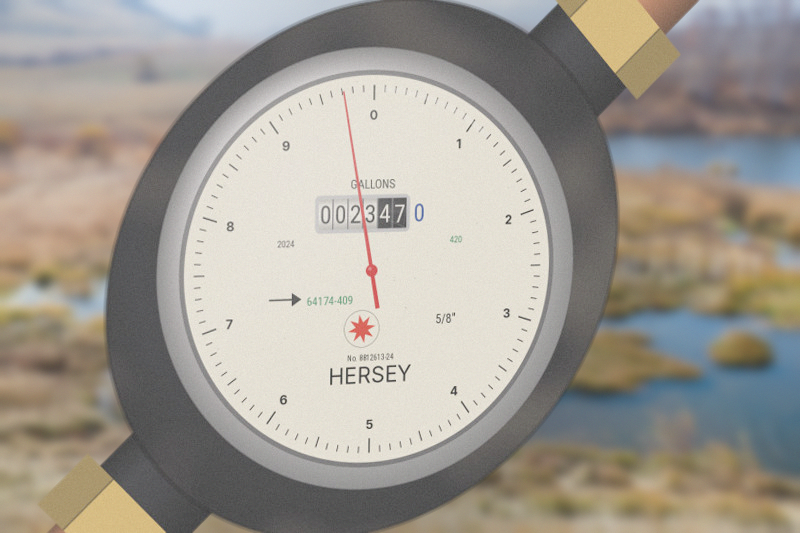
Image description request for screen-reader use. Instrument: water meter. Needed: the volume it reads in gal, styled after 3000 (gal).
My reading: 23469.7 (gal)
